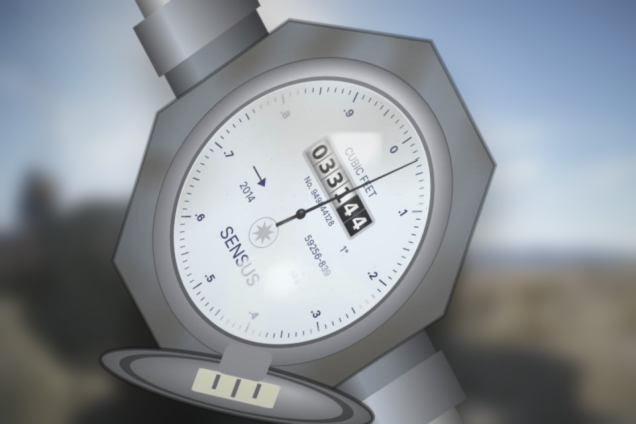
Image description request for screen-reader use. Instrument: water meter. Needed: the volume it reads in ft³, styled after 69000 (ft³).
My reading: 33144.03 (ft³)
